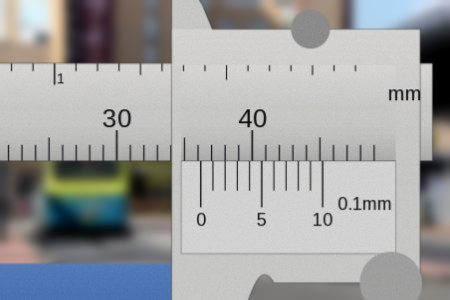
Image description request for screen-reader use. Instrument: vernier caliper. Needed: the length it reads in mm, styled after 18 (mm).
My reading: 36.2 (mm)
